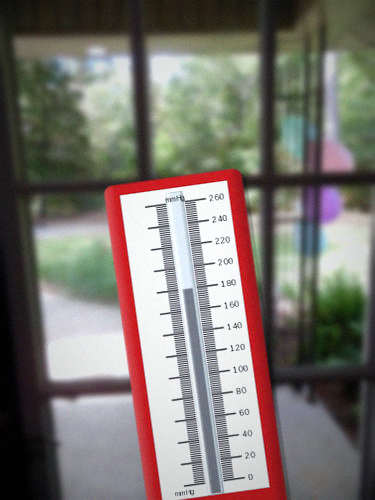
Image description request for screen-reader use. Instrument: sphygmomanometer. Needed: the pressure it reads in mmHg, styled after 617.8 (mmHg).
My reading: 180 (mmHg)
